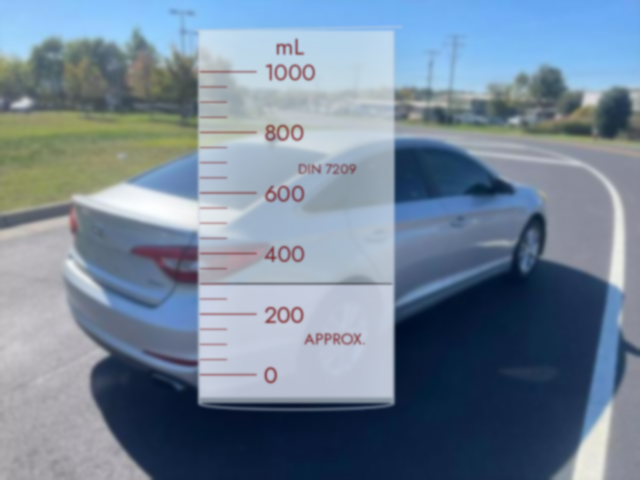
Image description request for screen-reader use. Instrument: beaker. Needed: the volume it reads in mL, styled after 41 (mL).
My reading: 300 (mL)
